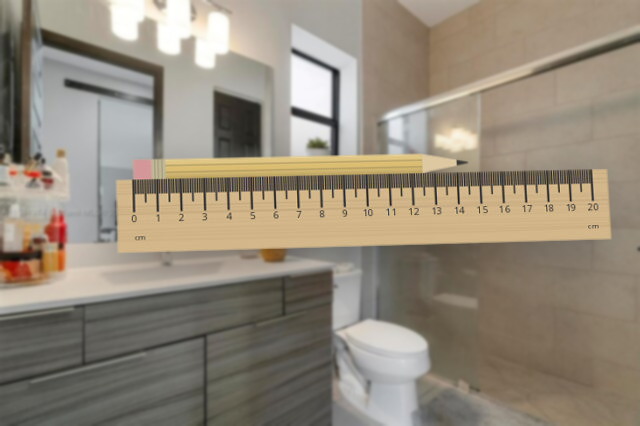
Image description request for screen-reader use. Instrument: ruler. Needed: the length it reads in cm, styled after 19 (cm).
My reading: 14.5 (cm)
